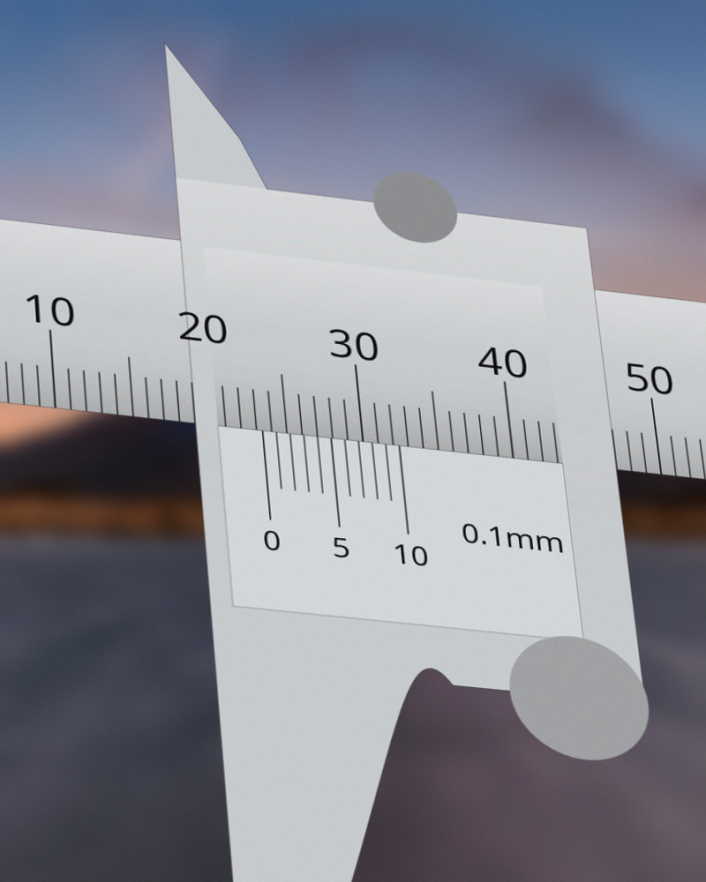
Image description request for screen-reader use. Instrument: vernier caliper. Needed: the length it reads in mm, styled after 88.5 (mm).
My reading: 23.4 (mm)
